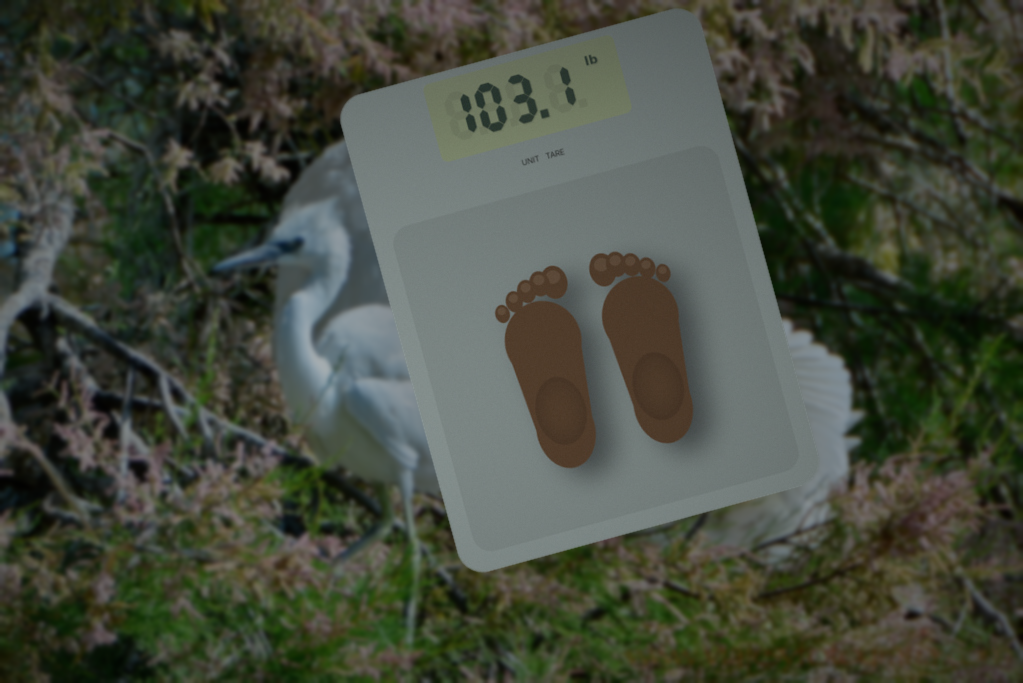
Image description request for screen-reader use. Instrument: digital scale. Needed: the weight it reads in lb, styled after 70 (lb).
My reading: 103.1 (lb)
